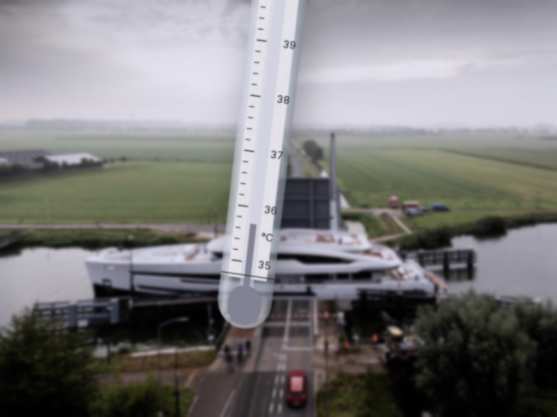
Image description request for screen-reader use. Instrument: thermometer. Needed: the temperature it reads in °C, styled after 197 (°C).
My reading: 35.7 (°C)
